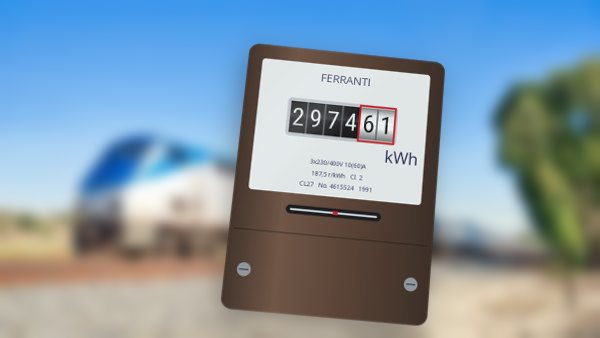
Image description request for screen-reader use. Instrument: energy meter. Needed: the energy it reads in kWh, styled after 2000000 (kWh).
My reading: 2974.61 (kWh)
